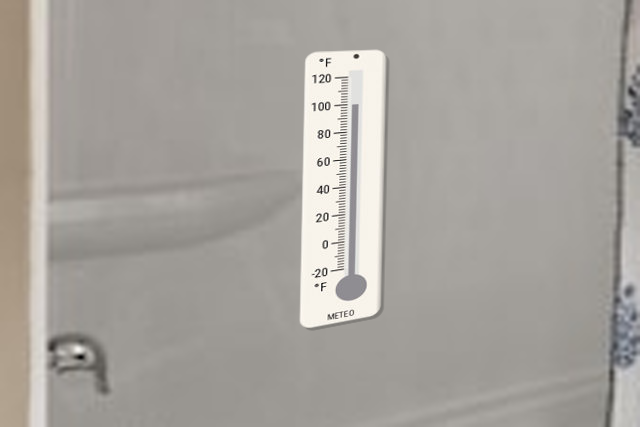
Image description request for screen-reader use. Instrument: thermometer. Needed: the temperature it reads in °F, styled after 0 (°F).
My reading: 100 (°F)
